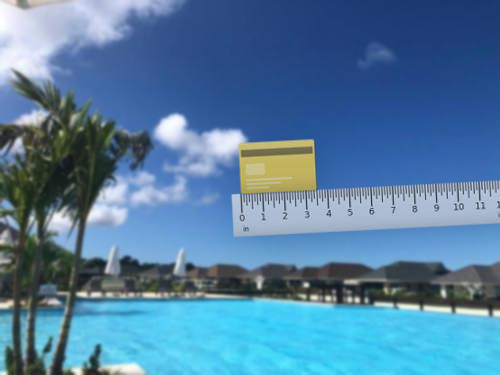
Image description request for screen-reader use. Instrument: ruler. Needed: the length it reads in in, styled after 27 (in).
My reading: 3.5 (in)
